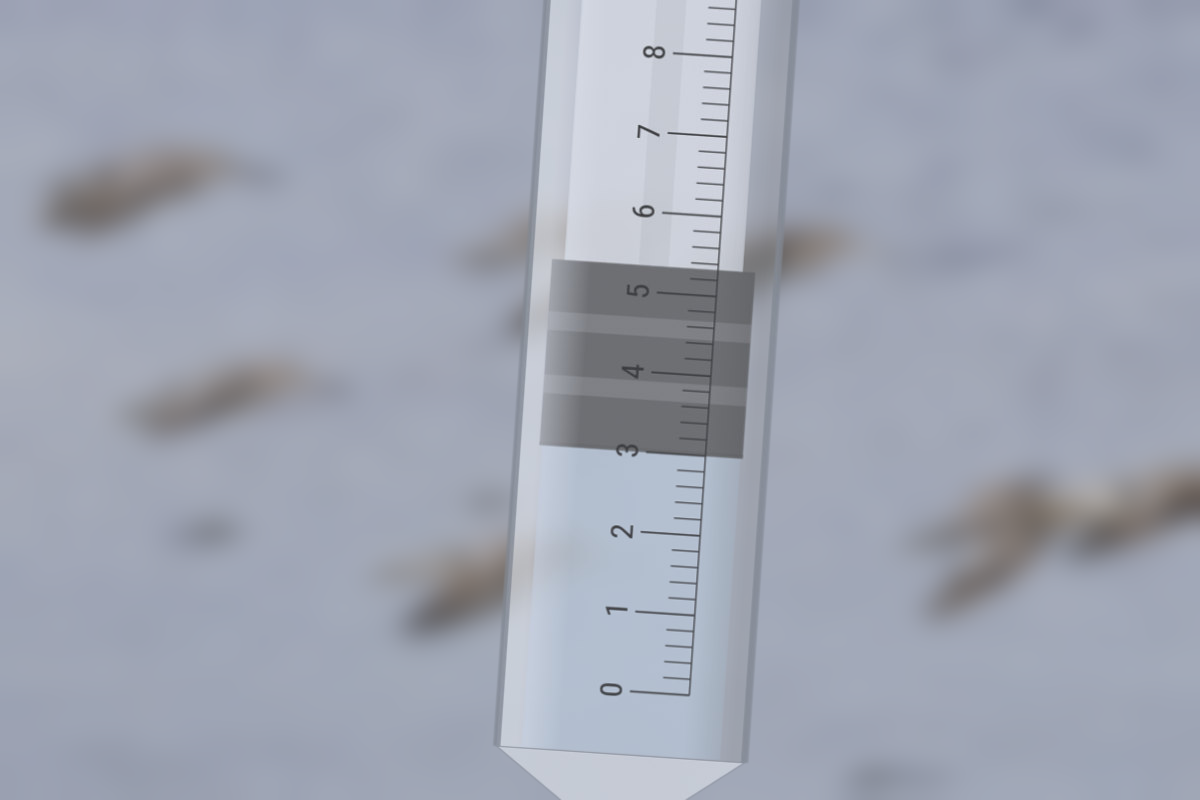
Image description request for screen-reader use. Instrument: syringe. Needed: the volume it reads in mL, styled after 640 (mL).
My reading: 3 (mL)
